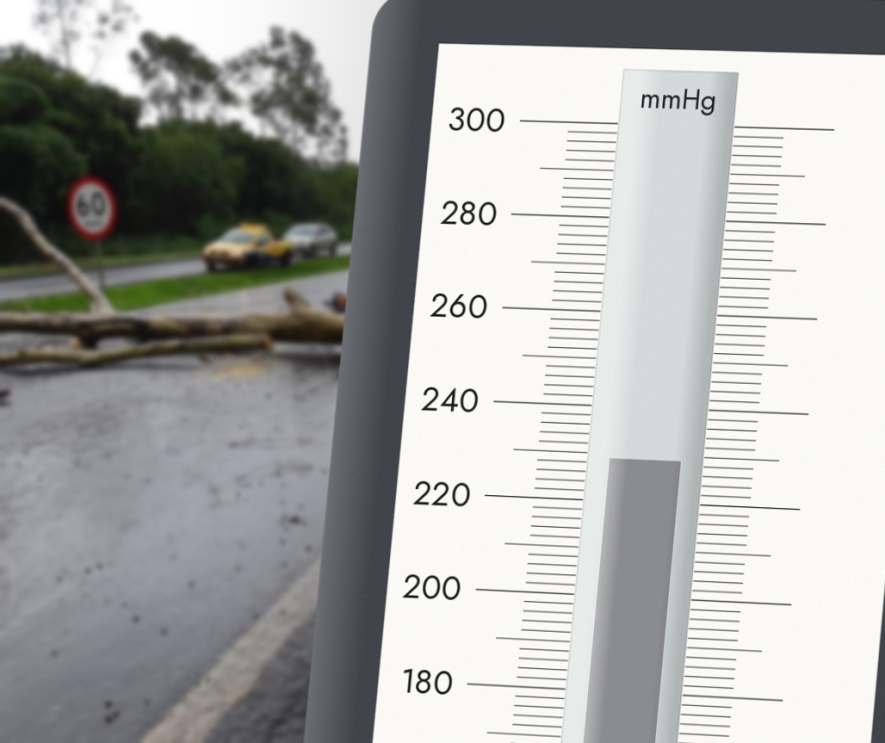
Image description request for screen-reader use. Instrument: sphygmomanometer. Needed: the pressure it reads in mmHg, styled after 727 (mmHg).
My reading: 229 (mmHg)
